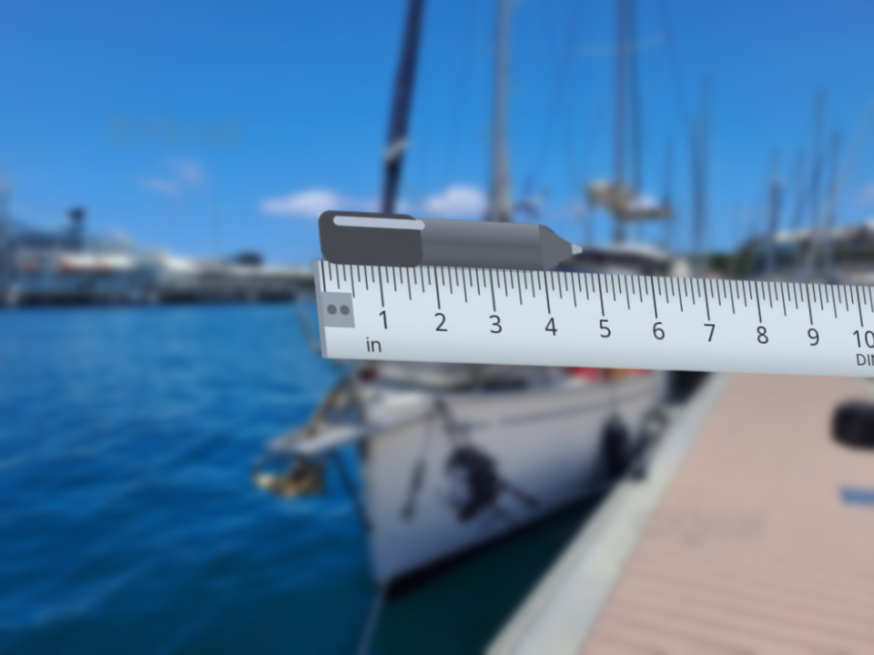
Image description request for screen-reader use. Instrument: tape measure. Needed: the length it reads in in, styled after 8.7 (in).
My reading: 4.75 (in)
